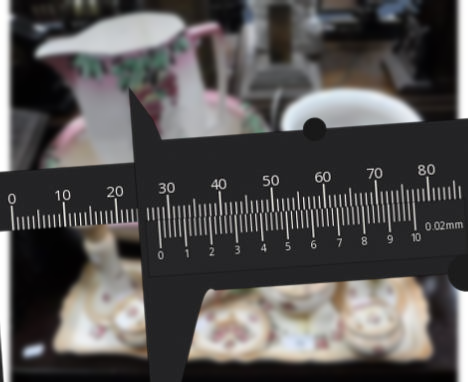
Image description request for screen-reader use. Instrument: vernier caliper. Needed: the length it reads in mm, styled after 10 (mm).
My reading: 28.0 (mm)
